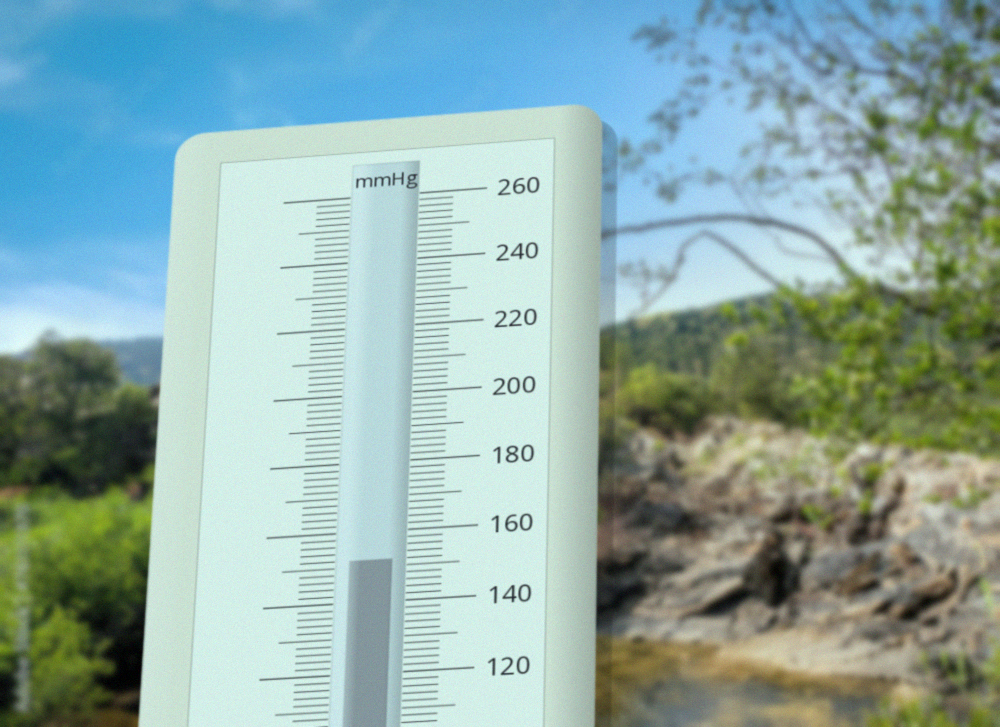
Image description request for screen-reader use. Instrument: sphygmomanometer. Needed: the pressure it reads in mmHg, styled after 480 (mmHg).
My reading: 152 (mmHg)
